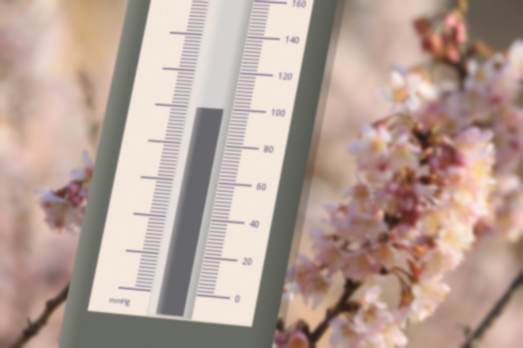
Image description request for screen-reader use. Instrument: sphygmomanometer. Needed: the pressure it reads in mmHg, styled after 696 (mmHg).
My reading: 100 (mmHg)
